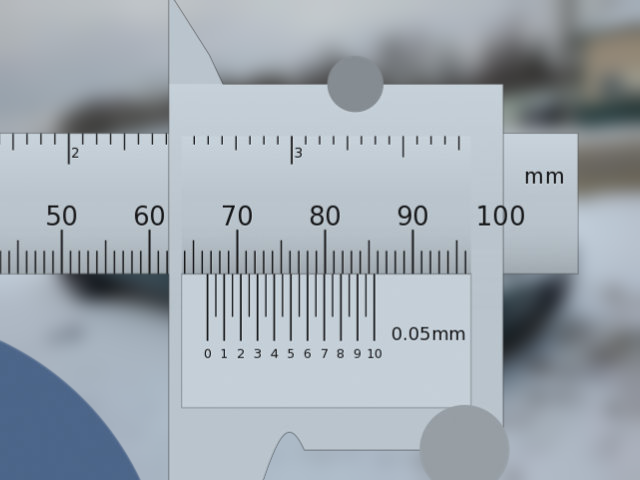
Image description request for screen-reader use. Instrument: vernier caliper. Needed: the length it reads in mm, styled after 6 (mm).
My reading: 66.6 (mm)
